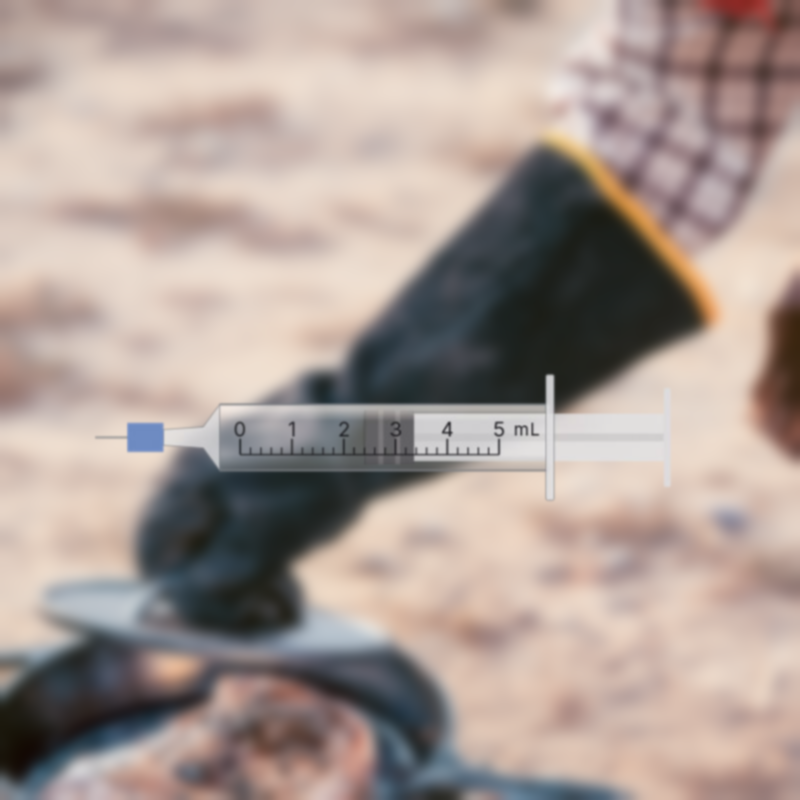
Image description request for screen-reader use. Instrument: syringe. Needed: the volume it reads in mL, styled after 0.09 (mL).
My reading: 2.4 (mL)
